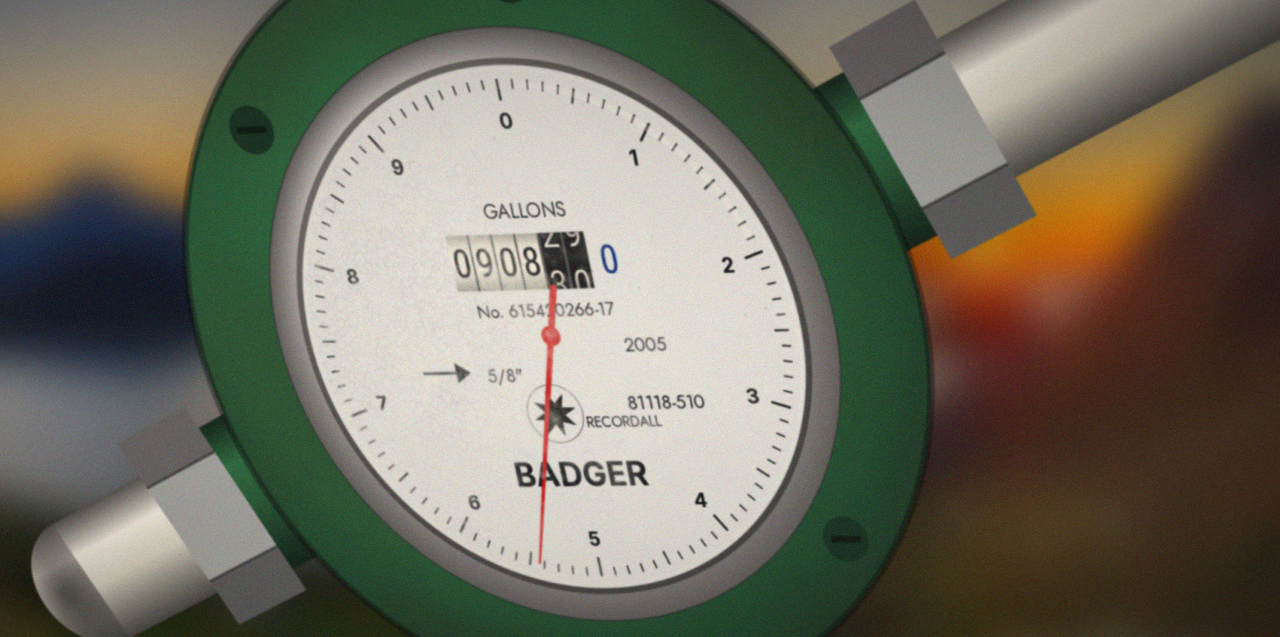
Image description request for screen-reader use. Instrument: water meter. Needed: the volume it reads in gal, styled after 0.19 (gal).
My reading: 908295.4 (gal)
